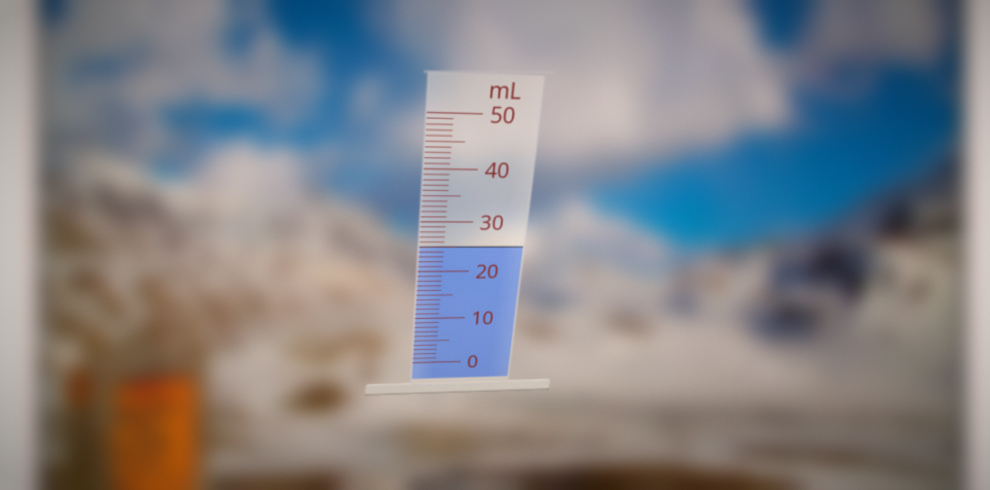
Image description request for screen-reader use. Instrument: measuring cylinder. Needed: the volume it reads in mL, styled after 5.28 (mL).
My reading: 25 (mL)
